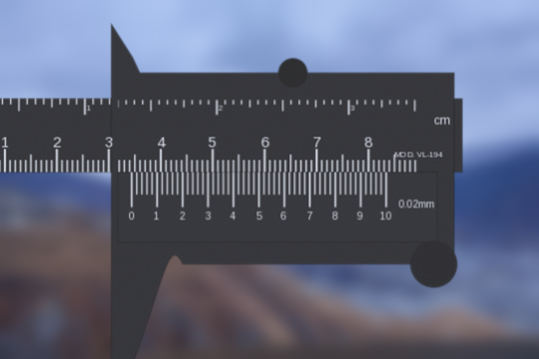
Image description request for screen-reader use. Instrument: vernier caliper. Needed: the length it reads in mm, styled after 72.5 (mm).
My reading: 34.4 (mm)
